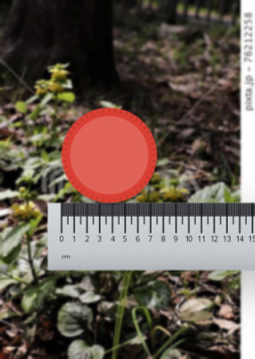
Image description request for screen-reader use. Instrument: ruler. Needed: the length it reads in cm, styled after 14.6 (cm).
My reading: 7.5 (cm)
